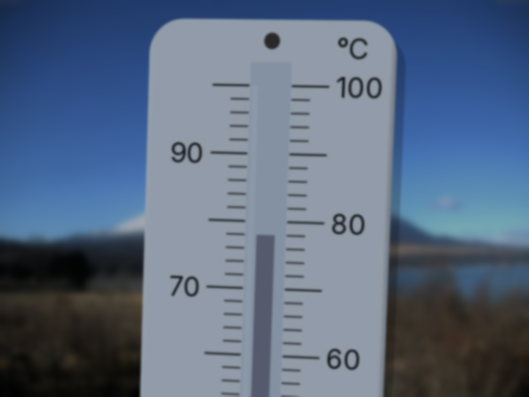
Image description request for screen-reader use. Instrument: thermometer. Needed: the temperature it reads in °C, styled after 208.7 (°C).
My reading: 78 (°C)
